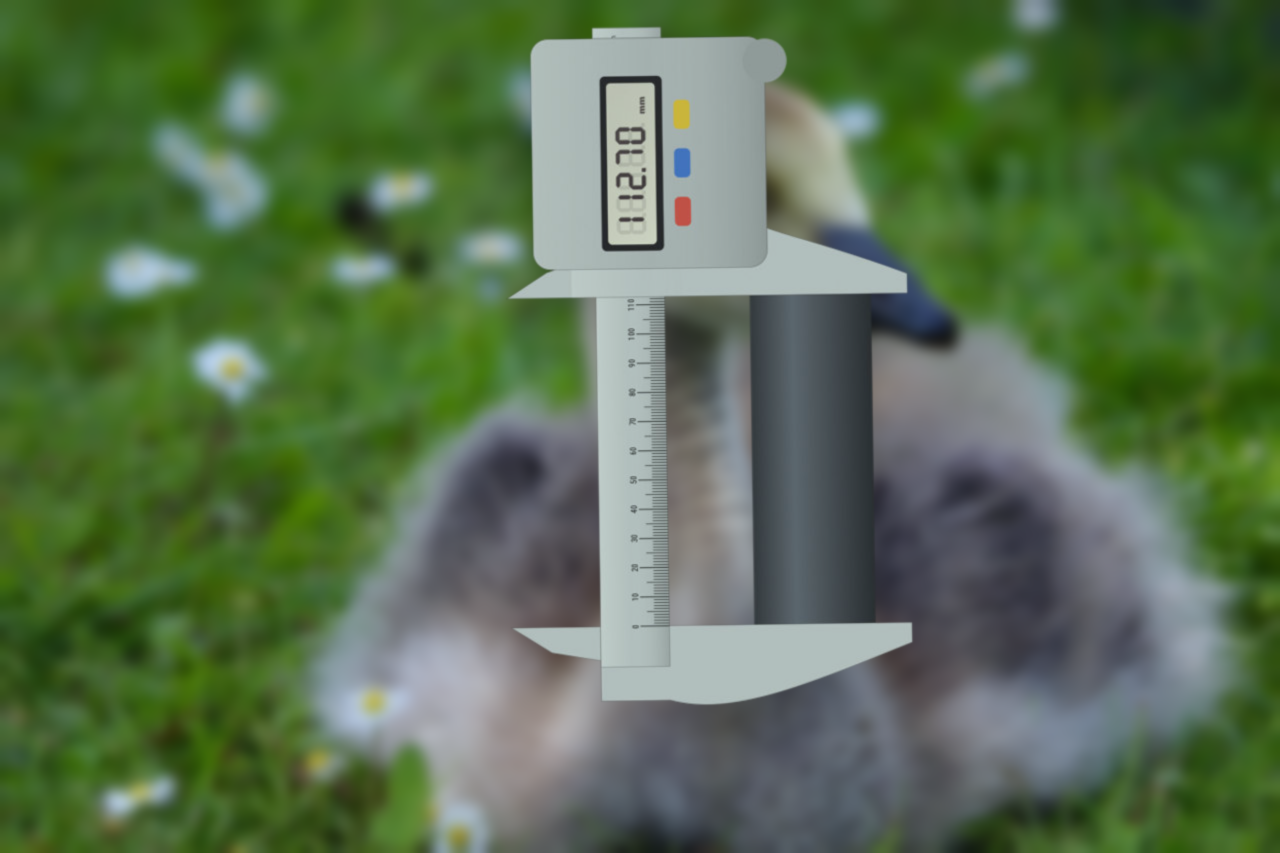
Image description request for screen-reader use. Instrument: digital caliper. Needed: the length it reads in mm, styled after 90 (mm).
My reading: 112.70 (mm)
